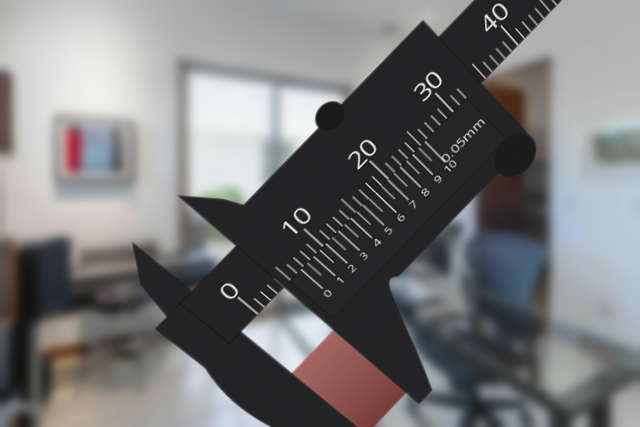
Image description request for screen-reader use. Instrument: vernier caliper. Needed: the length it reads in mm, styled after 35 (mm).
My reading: 6.6 (mm)
